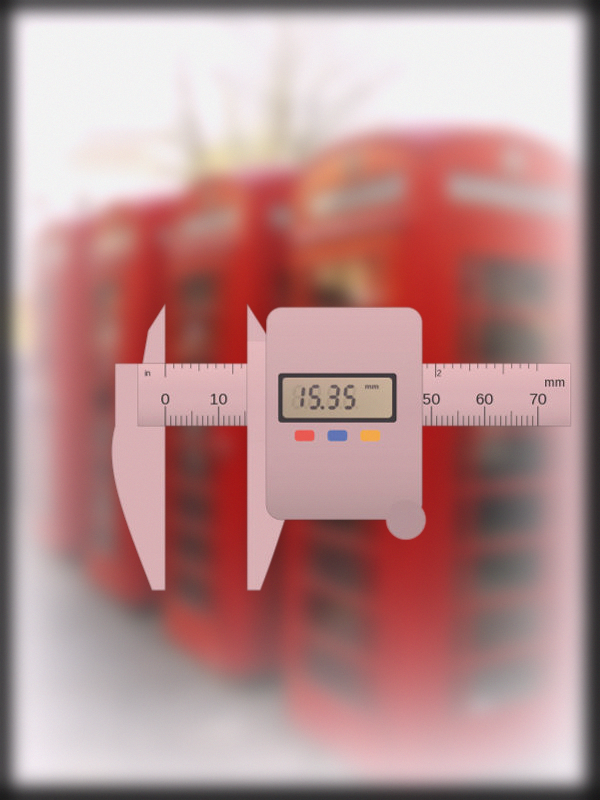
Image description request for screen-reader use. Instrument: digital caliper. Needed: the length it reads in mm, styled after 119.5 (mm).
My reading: 15.35 (mm)
